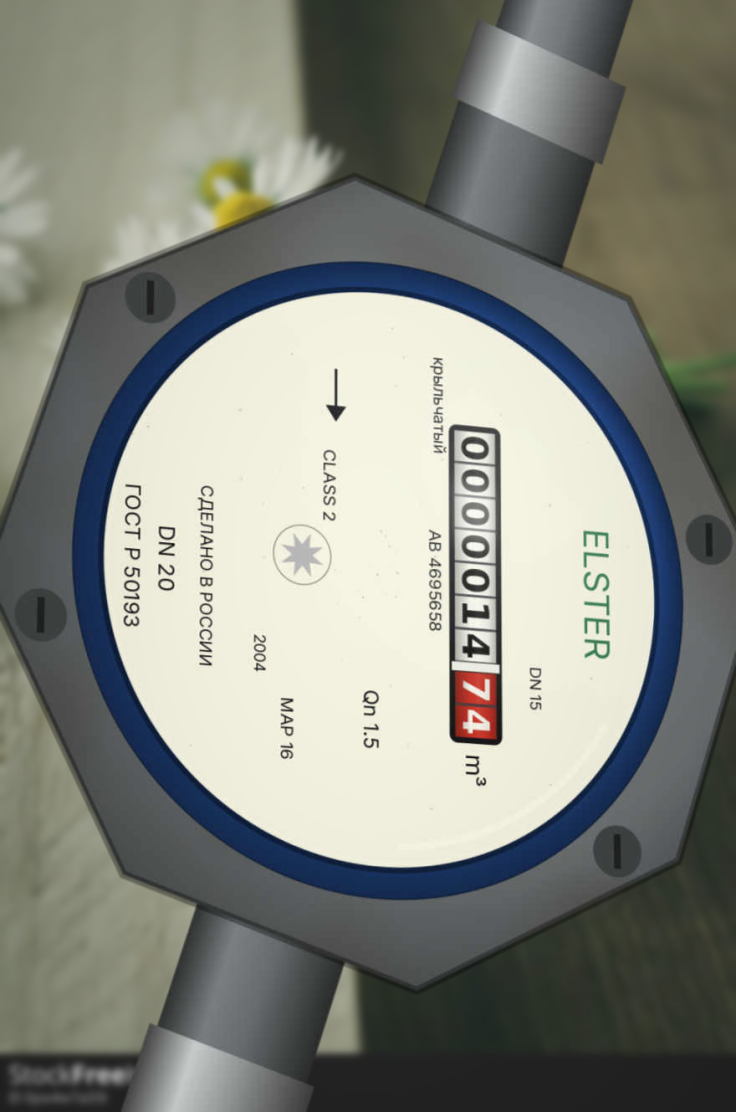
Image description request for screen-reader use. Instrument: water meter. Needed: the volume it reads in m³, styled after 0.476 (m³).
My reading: 14.74 (m³)
